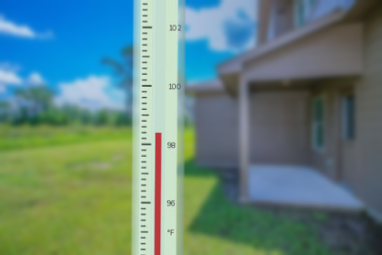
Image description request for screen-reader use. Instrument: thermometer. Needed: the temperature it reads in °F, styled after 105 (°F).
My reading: 98.4 (°F)
